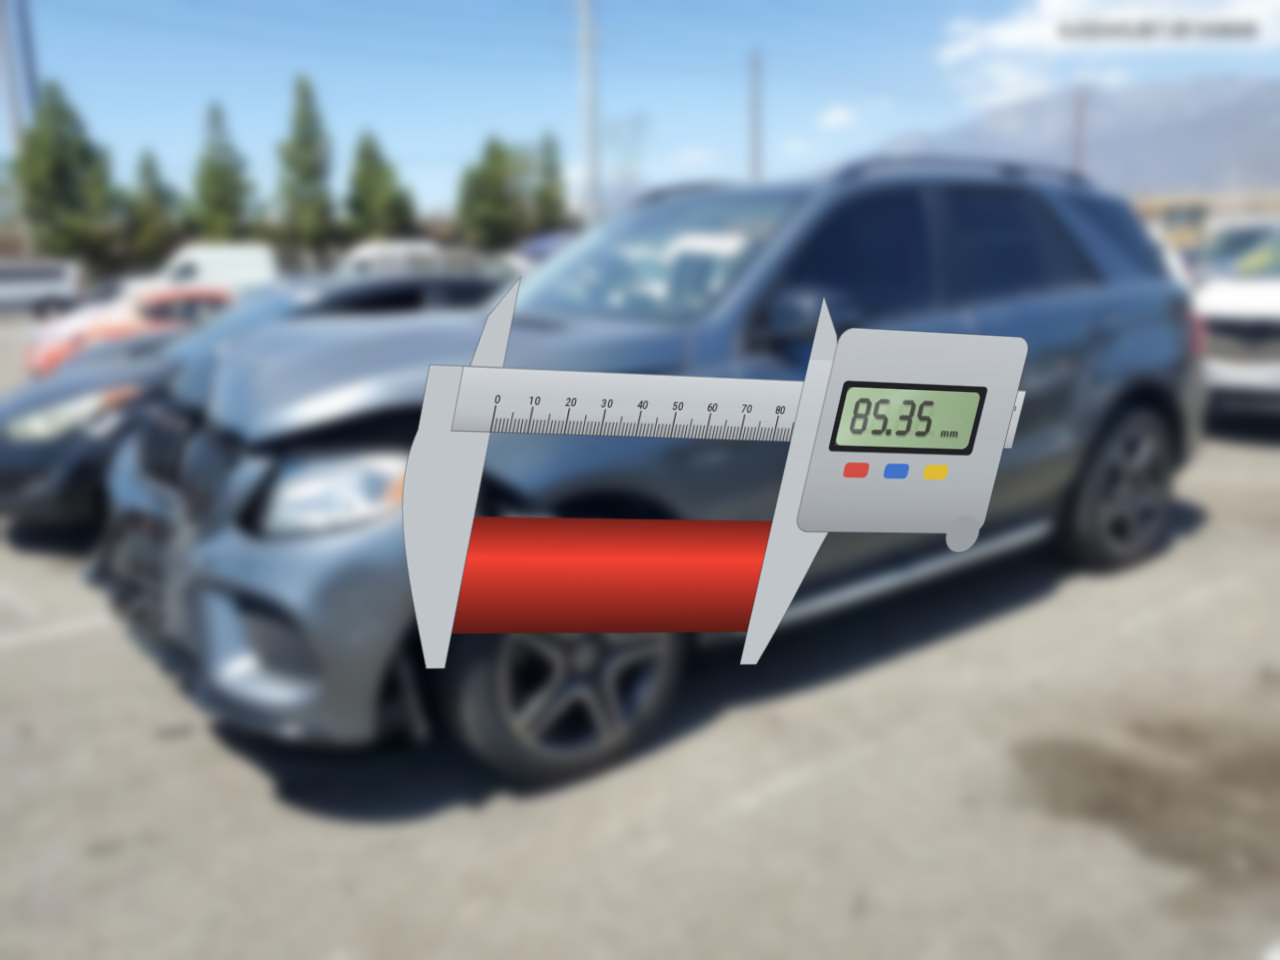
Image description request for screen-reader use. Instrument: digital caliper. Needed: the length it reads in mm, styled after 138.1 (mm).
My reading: 85.35 (mm)
